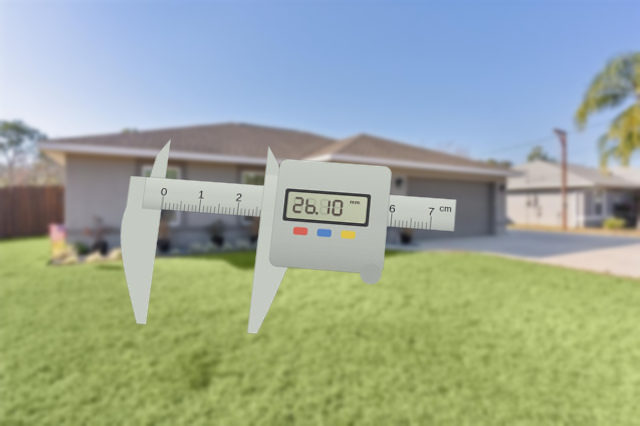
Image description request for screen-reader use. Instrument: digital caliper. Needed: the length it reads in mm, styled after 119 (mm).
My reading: 26.10 (mm)
